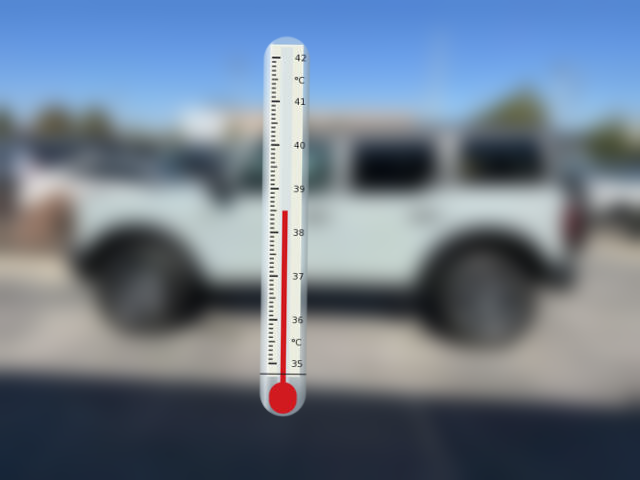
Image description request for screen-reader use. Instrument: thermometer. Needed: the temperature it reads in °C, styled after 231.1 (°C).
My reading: 38.5 (°C)
